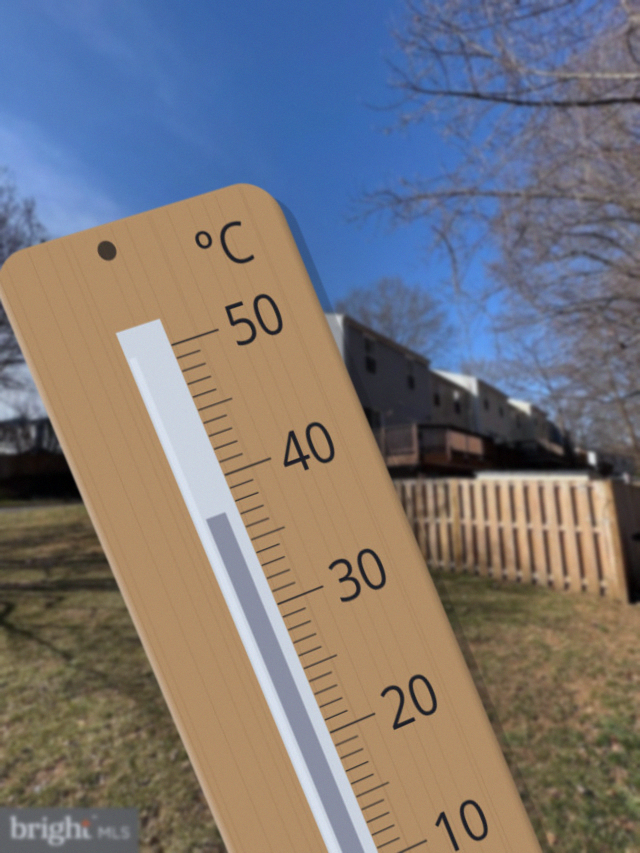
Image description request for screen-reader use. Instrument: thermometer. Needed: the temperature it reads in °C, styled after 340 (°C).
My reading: 37.5 (°C)
